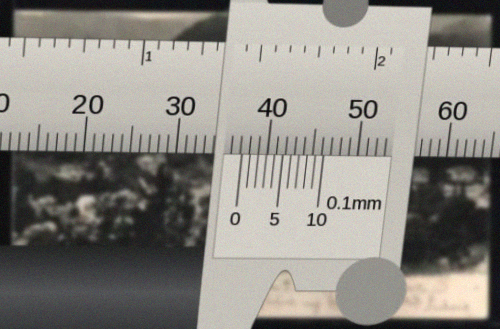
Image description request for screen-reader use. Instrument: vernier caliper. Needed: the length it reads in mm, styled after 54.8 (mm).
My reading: 37.2 (mm)
